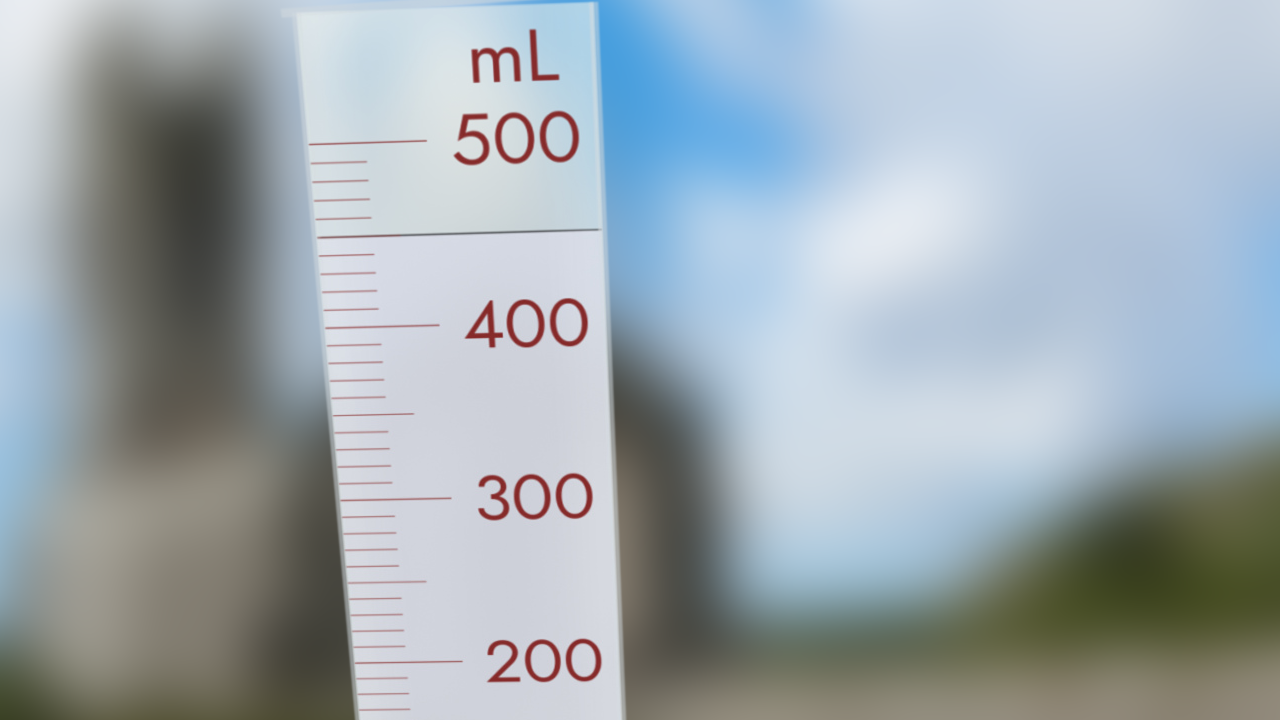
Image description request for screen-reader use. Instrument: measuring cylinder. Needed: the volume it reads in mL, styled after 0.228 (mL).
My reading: 450 (mL)
